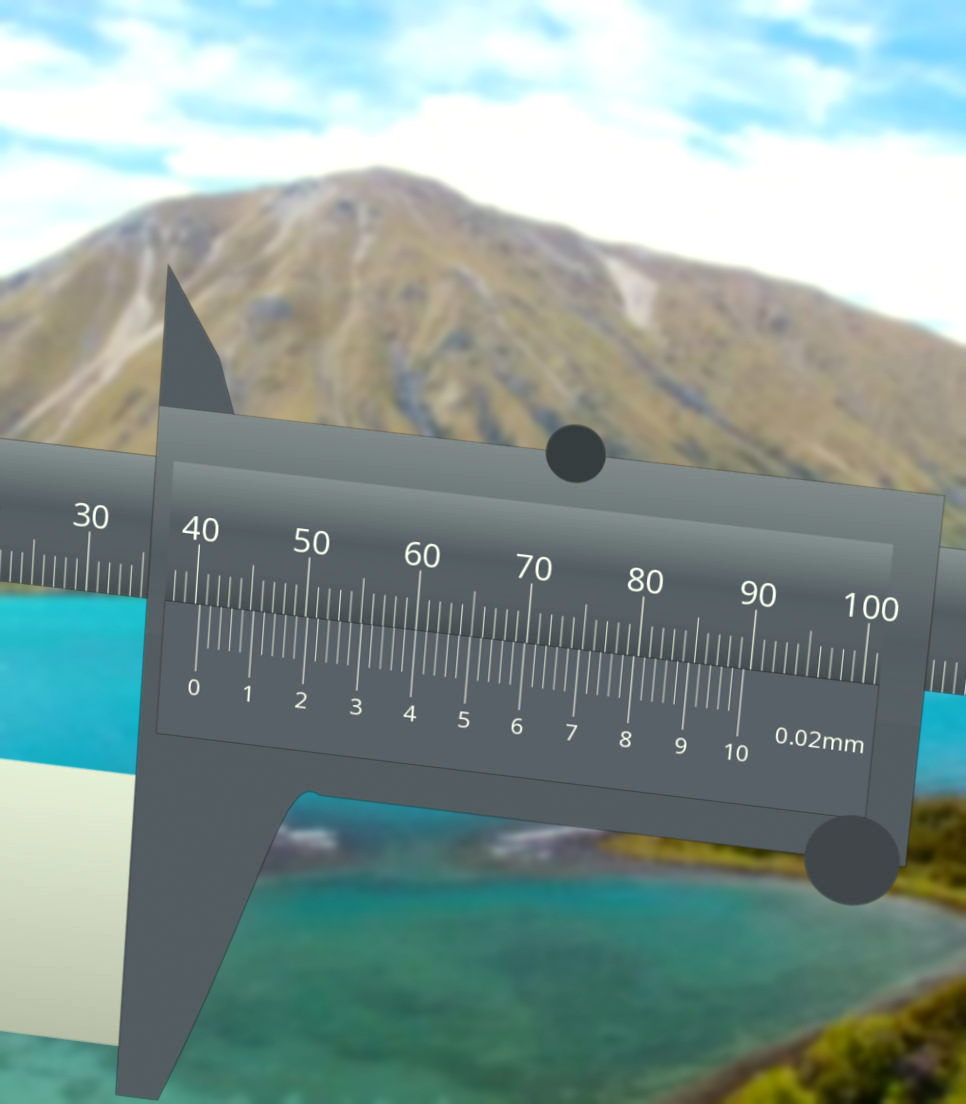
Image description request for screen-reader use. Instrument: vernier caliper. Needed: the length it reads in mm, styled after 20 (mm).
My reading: 40.4 (mm)
